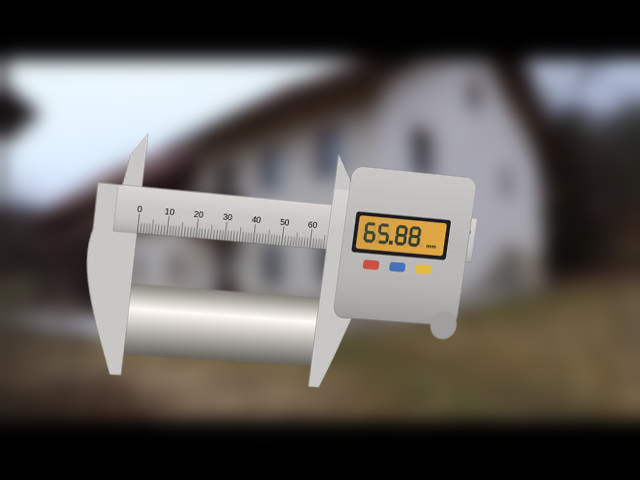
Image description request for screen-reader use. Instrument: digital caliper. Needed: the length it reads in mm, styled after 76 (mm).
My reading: 65.88 (mm)
